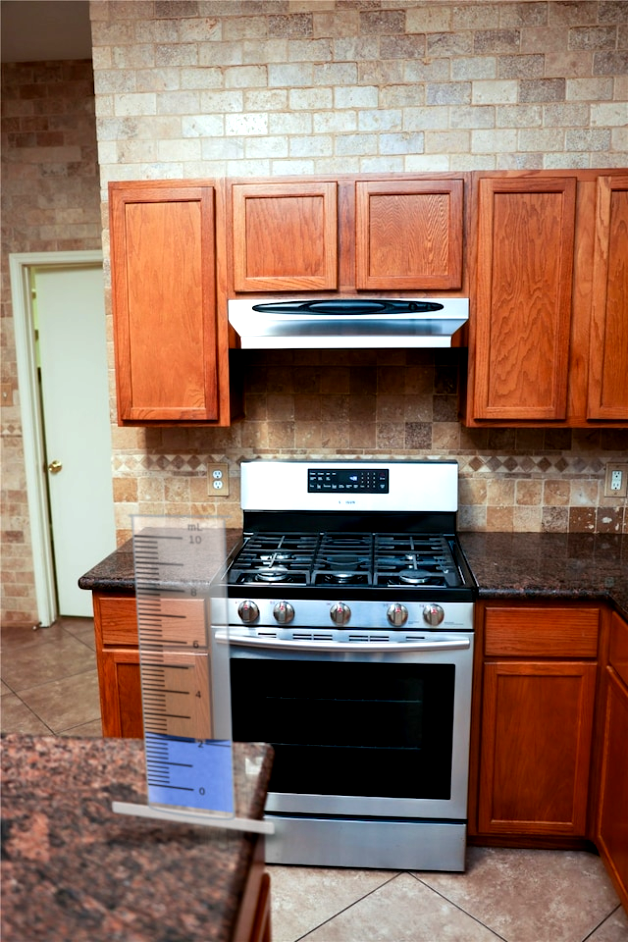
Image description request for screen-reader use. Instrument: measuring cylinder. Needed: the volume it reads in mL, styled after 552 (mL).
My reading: 2 (mL)
